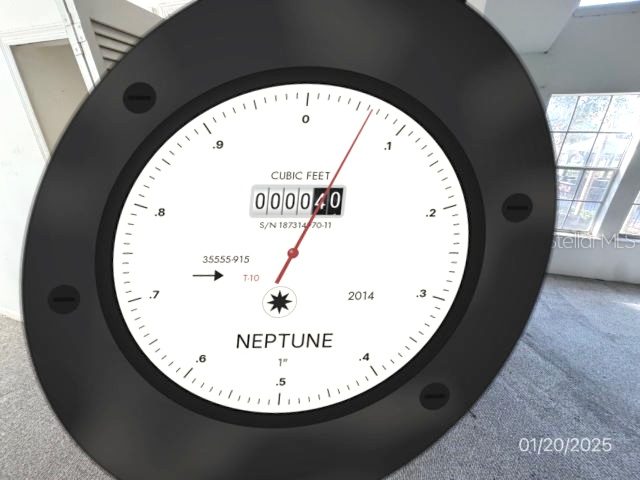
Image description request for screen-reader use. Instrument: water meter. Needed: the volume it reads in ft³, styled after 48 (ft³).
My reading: 40.06 (ft³)
